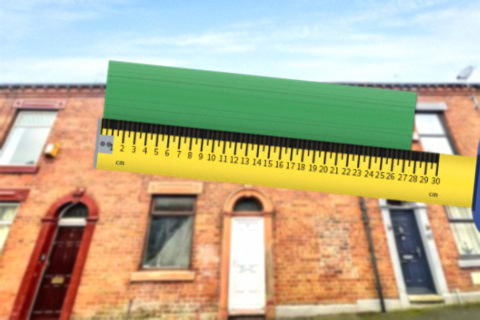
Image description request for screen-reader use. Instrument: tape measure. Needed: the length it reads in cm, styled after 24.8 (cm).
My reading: 27.5 (cm)
